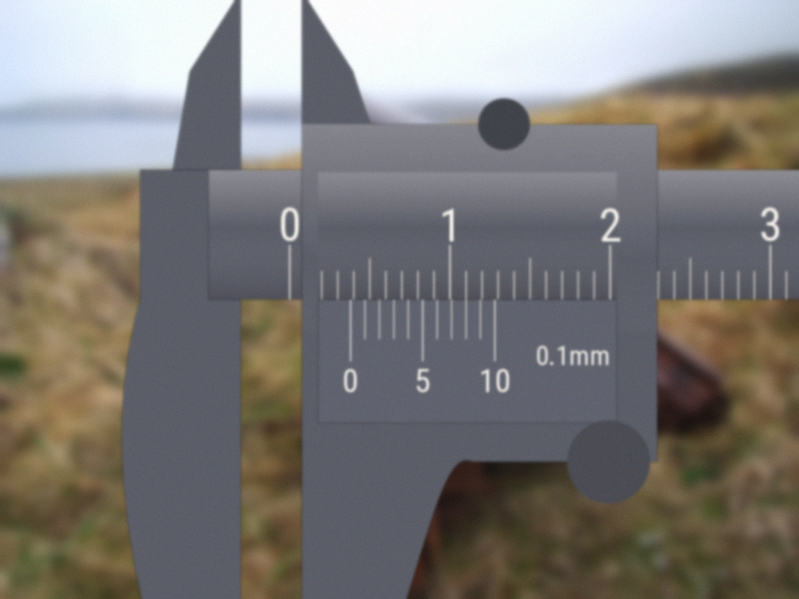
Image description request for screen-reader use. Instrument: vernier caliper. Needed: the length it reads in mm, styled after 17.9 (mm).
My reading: 3.8 (mm)
